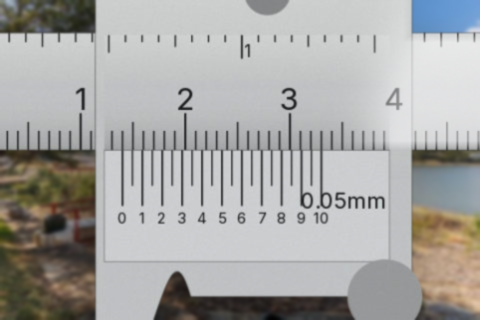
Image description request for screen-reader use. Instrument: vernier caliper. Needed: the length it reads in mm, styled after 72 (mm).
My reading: 14.0 (mm)
